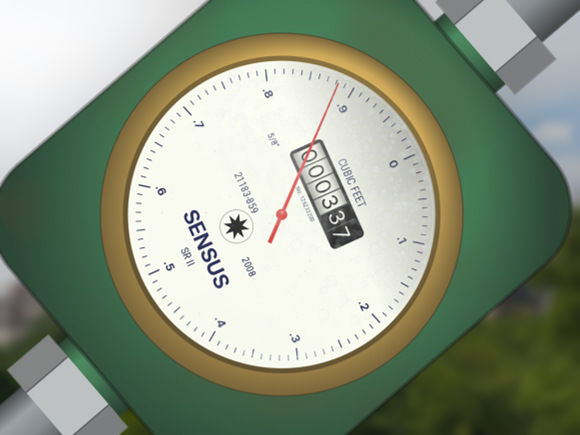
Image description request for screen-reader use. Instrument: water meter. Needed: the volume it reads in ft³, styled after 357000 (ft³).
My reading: 336.88 (ft³)
